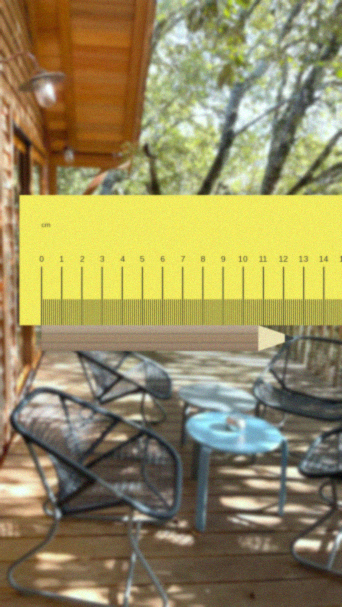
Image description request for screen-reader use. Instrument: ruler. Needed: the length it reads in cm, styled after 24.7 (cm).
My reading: 12.5 (cm)
